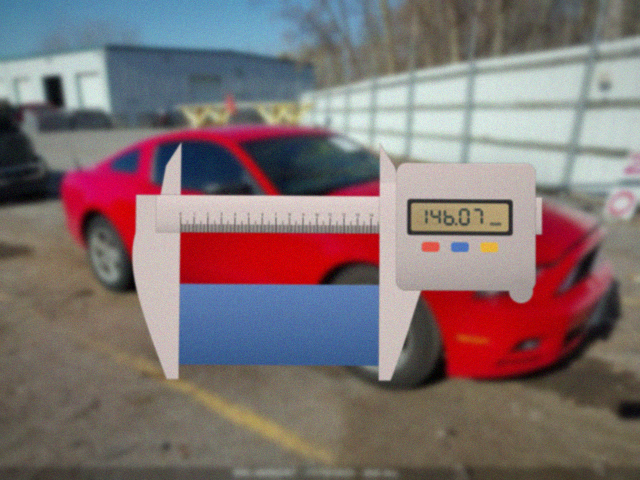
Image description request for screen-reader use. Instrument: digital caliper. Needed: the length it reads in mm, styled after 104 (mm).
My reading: 146.07 (mm)
